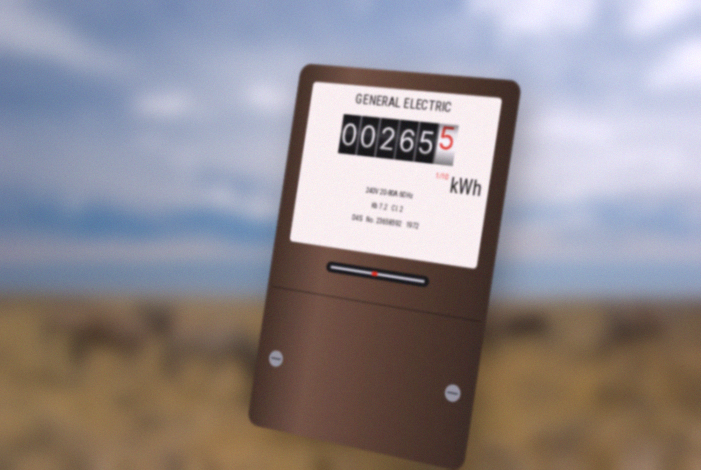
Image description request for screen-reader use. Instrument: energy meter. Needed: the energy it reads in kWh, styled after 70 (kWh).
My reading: 265.5 (kWh)
